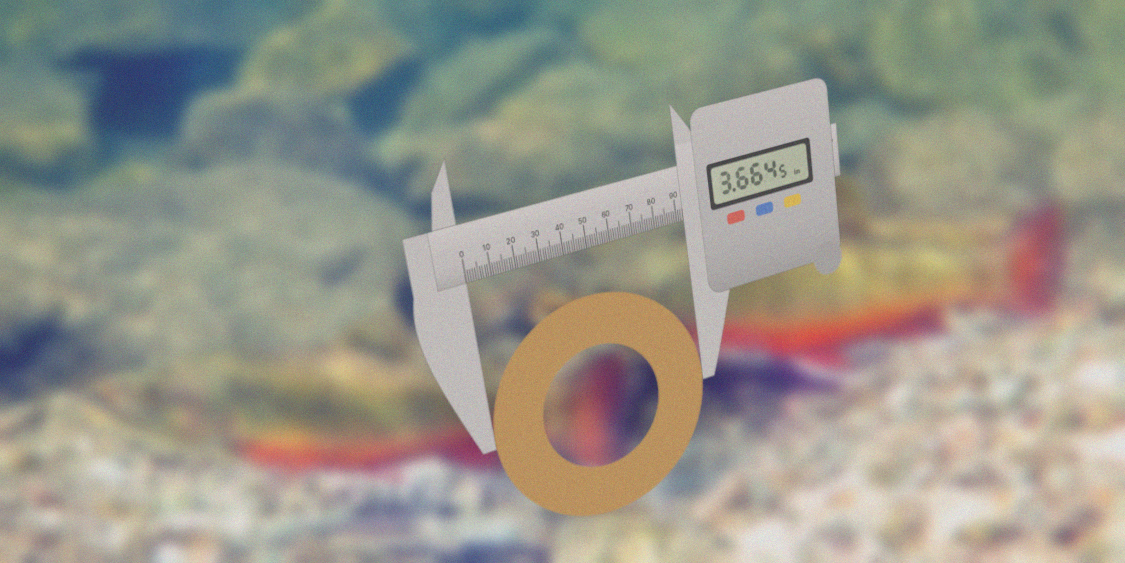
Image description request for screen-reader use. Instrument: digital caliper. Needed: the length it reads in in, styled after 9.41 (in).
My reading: 3.6645 (in)
